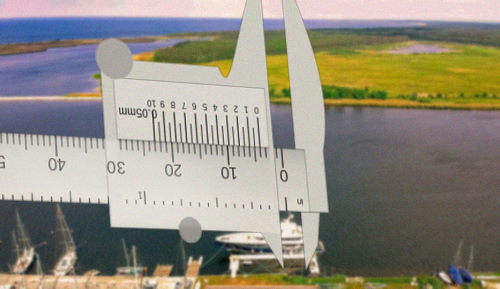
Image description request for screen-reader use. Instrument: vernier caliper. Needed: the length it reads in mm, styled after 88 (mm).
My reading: 4.0 (mm)
